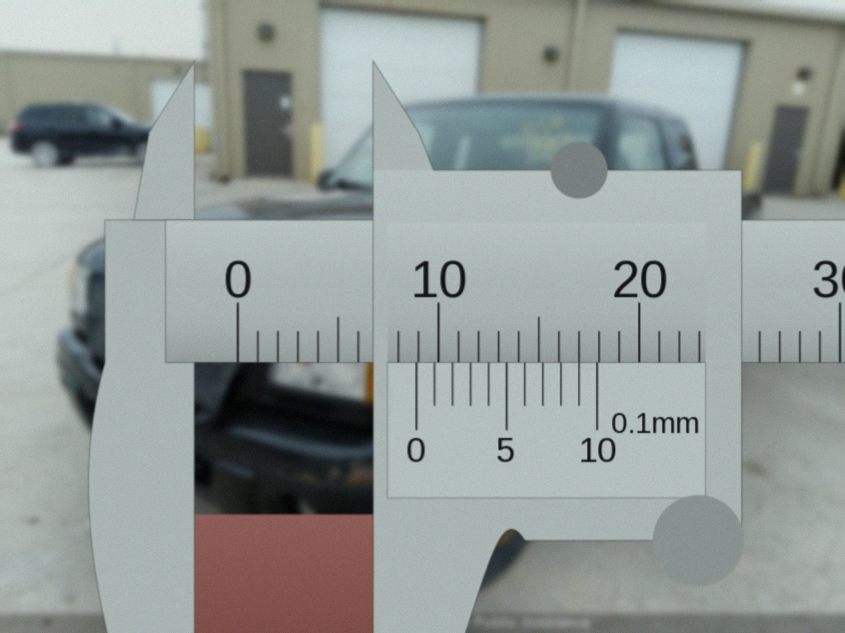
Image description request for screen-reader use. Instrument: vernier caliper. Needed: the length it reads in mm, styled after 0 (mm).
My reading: 8.9 (mm)
